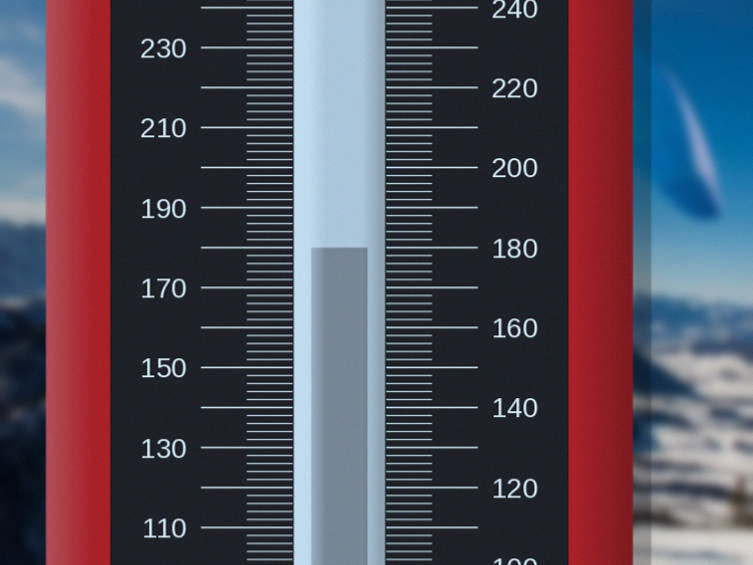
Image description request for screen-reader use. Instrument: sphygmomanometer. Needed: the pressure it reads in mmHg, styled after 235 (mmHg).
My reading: 180 (mmHg)
